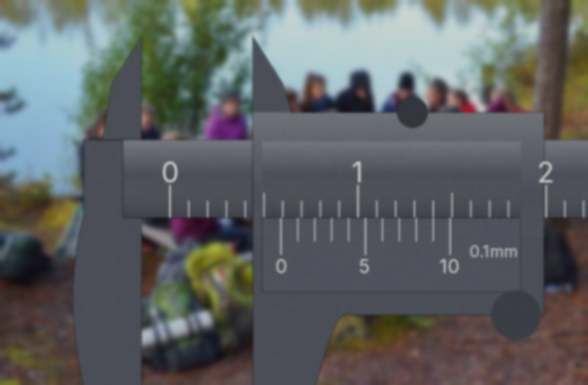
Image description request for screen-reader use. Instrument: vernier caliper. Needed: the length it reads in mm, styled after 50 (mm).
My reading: 5.9 (mm)
